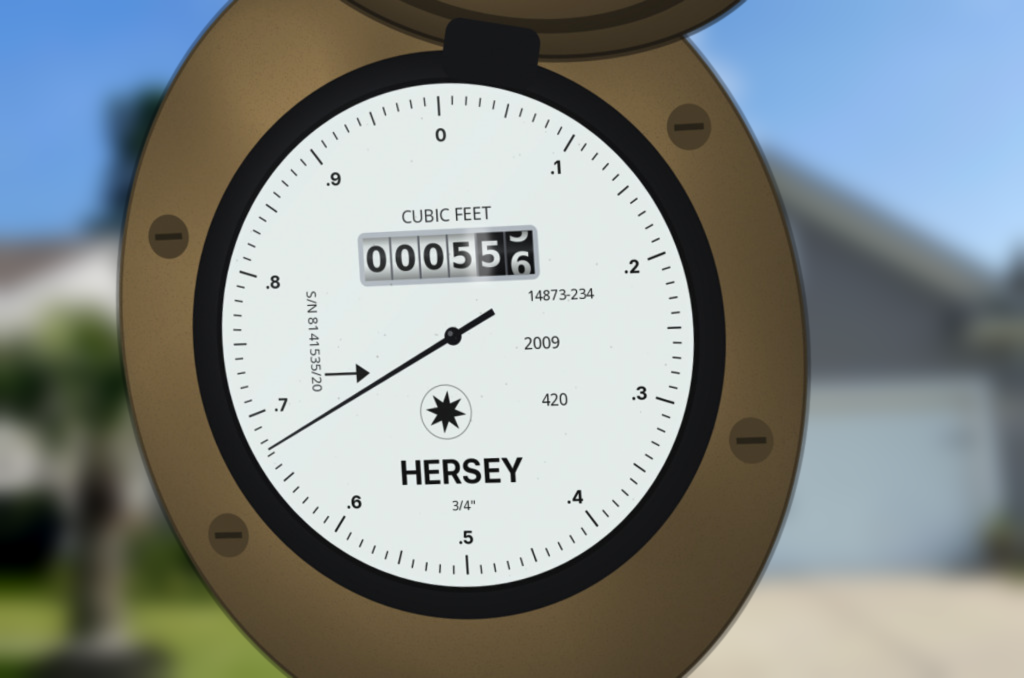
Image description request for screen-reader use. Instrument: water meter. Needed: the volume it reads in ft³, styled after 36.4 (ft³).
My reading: 555.67 (ft³)
